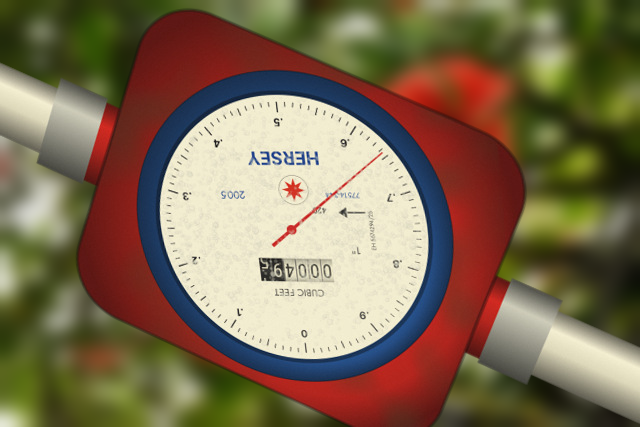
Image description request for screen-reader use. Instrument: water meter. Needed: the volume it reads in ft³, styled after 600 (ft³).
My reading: 494.64 (ft³)
